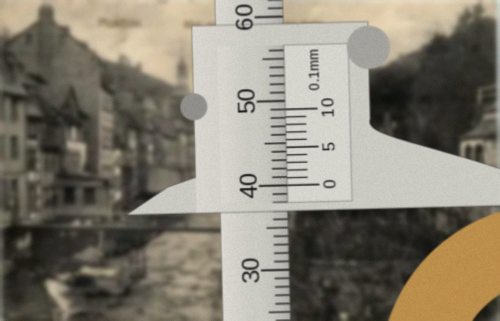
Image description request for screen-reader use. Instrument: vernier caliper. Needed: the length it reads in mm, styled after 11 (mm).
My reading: 40.0 (mm)
